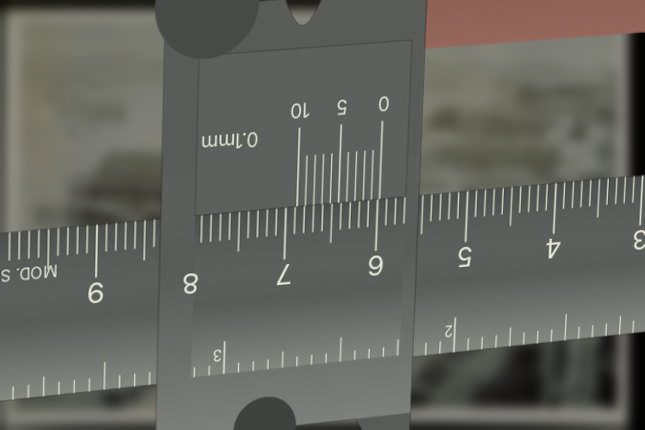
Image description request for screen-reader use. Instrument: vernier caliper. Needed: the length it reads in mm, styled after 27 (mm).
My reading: 59.8 (mm)
